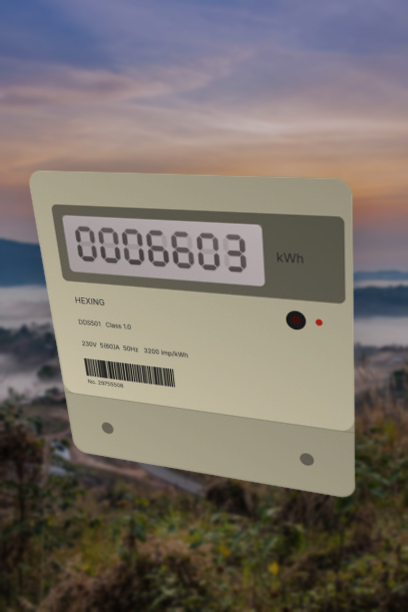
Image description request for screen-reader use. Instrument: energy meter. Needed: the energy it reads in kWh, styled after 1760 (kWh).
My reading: 6603 (kWh)
